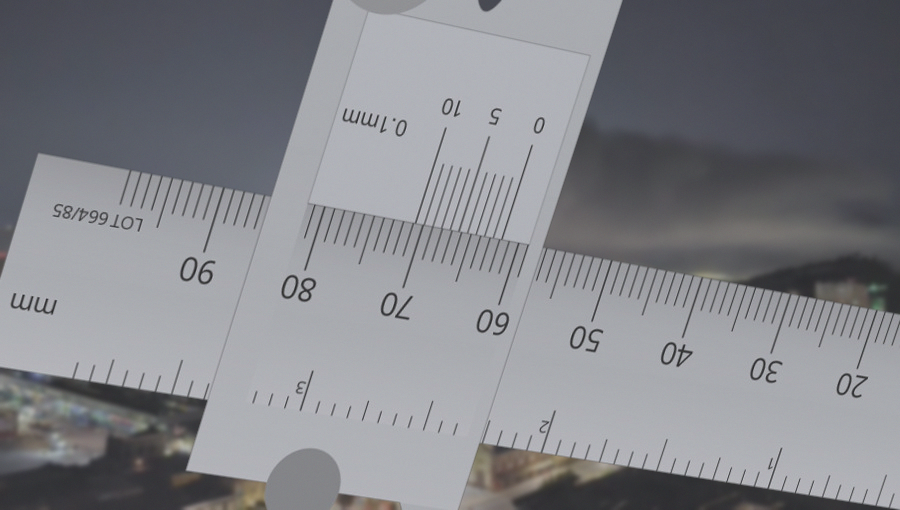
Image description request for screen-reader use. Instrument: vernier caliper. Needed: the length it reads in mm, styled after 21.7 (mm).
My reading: 61.8 (mm)
